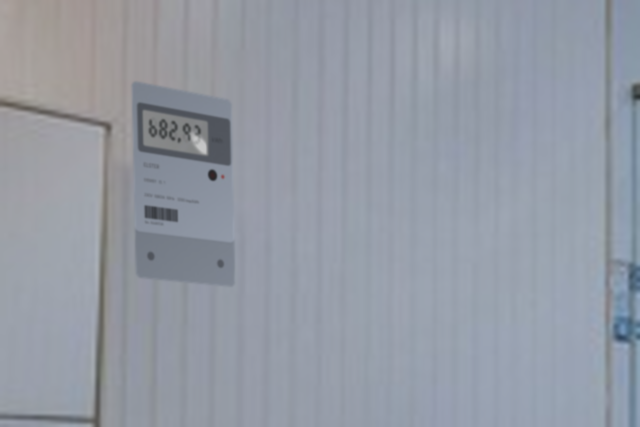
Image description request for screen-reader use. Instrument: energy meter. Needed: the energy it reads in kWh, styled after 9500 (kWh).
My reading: 682.93 (kWh)
